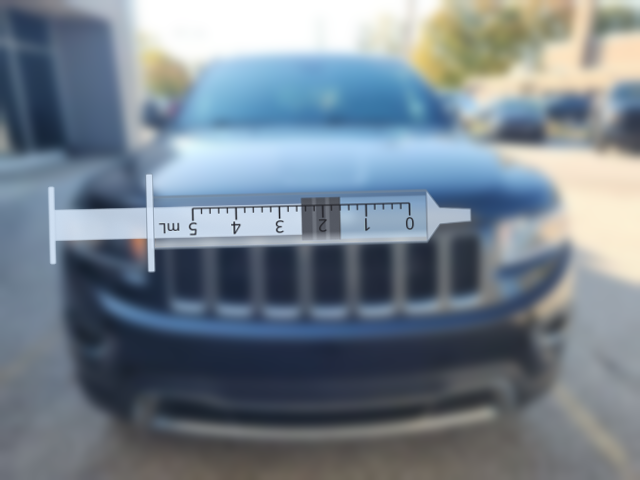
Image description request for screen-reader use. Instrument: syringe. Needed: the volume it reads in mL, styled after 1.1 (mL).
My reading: 1.6 (mL)
